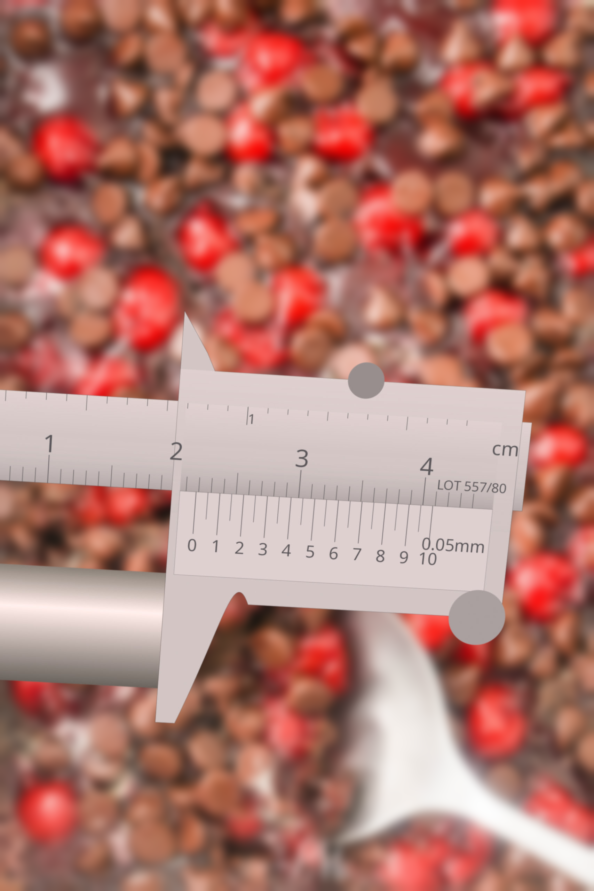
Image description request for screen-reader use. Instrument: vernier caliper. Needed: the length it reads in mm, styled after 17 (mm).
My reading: 21.8 (mm)
